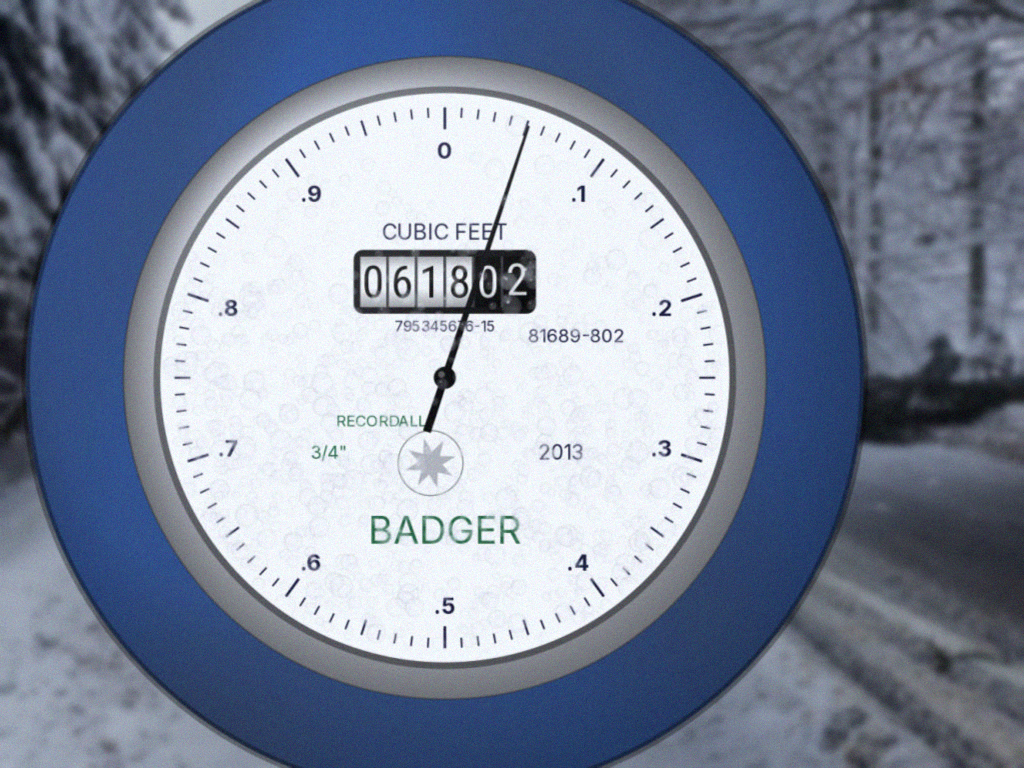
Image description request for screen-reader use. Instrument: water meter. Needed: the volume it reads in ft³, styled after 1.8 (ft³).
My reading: 61802.05 (ft³)
